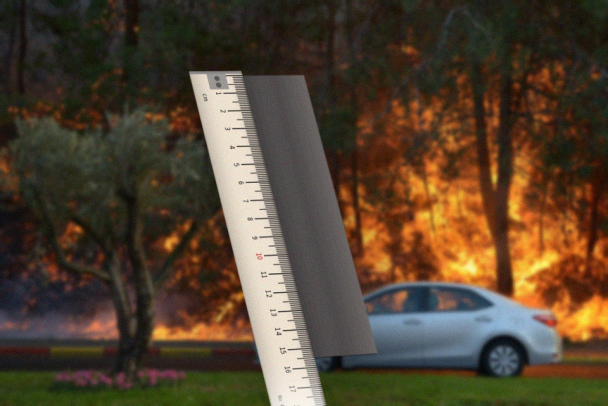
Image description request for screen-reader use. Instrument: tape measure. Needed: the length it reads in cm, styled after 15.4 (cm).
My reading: 15.5 (cm)
